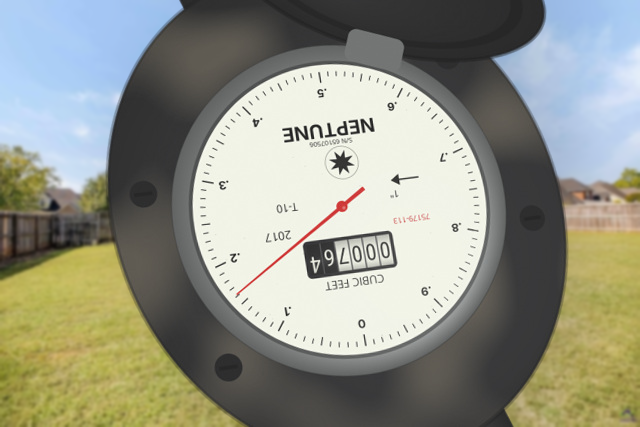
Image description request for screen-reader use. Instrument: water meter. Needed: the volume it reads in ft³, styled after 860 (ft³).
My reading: 764.16 (ft³)
